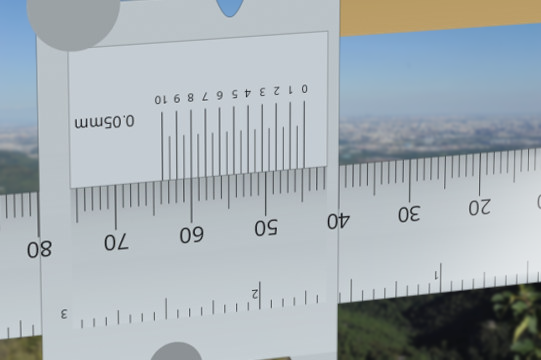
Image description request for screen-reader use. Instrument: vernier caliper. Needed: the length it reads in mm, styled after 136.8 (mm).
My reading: 44.8 (mm)
